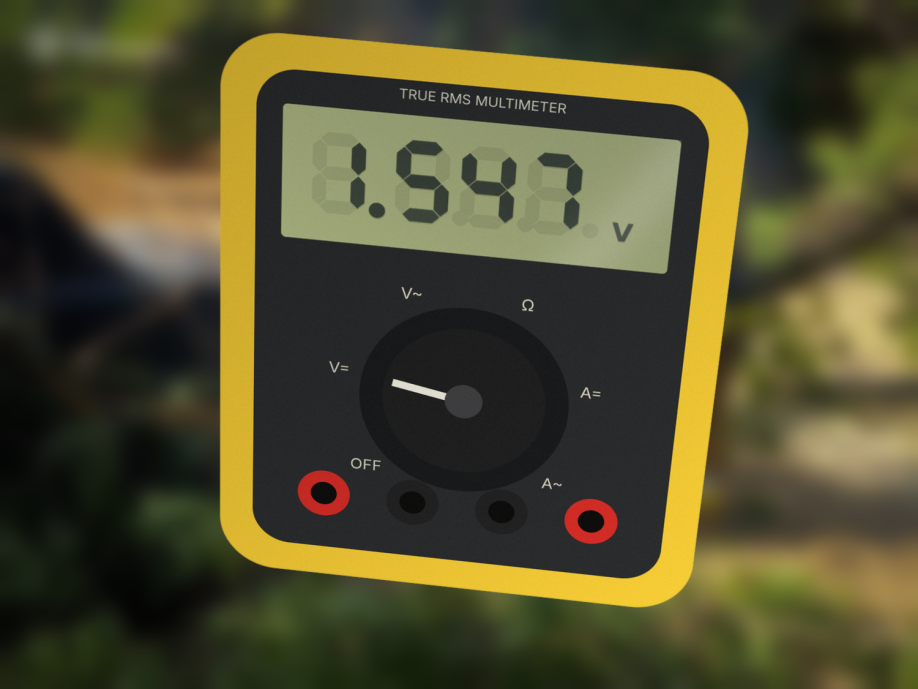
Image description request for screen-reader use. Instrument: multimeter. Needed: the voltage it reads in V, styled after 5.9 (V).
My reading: 1.547 (V)
